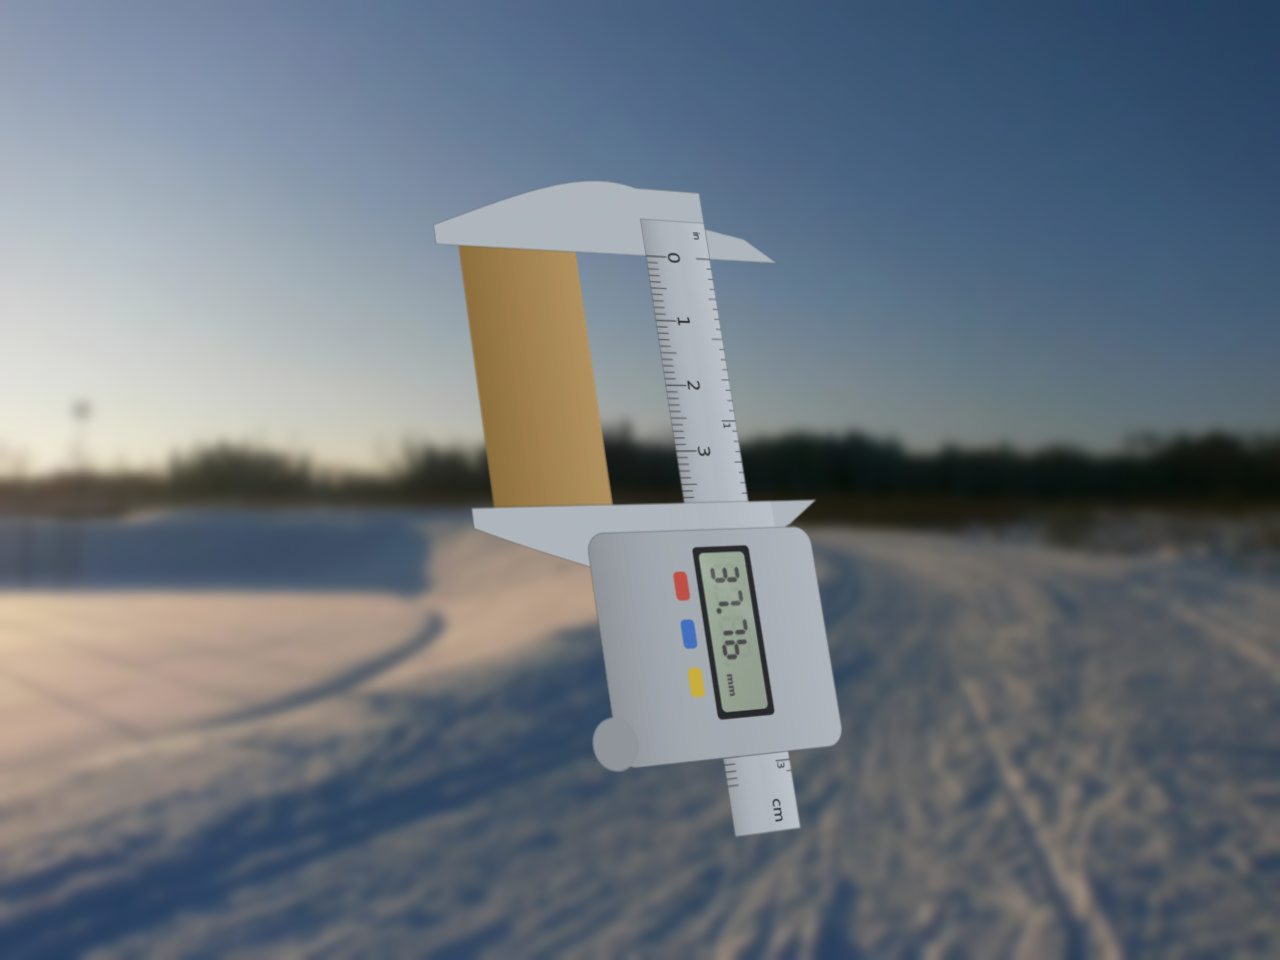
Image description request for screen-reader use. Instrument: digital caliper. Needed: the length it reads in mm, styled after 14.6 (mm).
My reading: 37.76 (mm)
